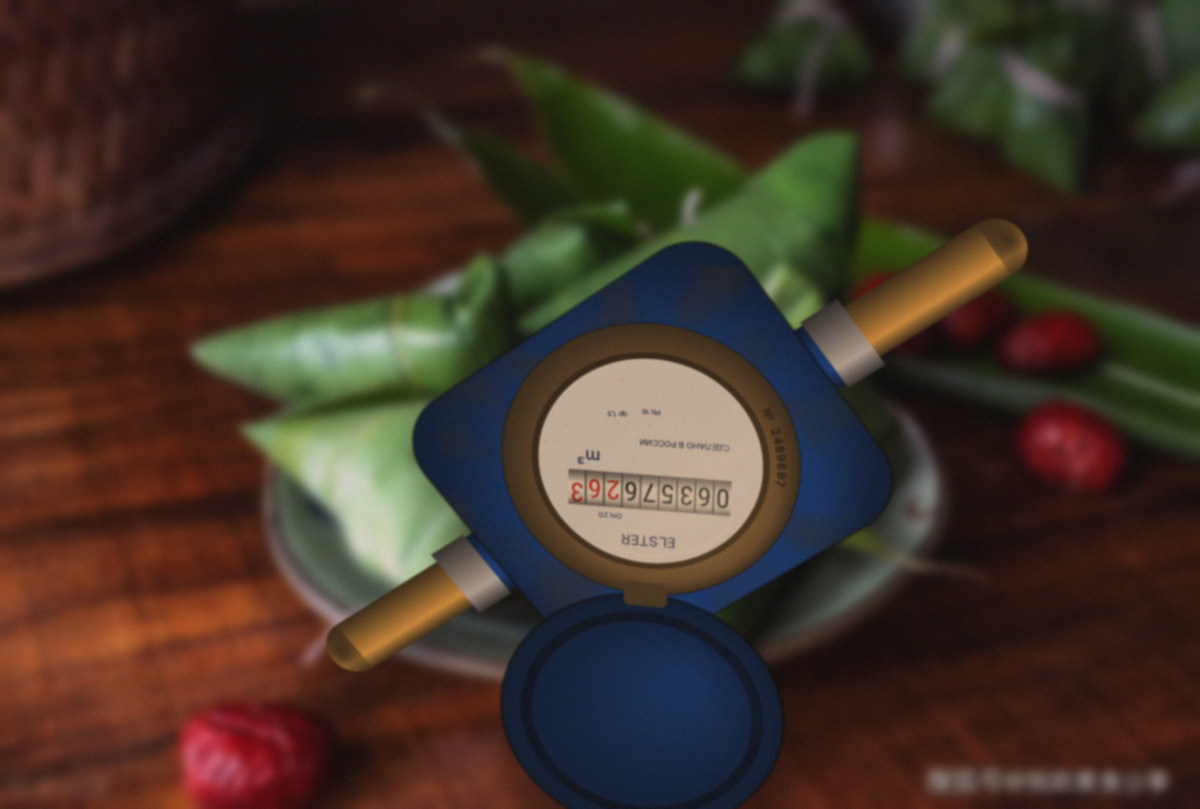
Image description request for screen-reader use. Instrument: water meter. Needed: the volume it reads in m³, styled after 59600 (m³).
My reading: 63576.263 (m³)
